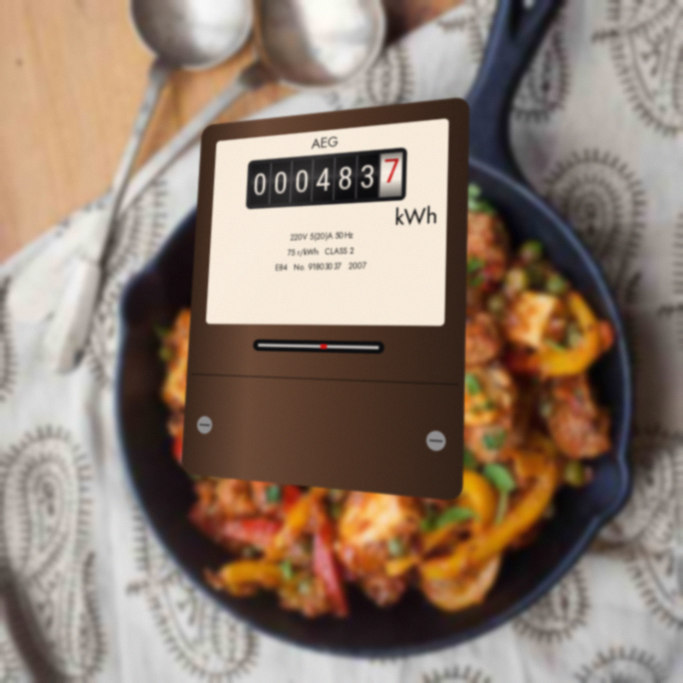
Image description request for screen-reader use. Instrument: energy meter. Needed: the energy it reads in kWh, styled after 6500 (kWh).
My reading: 483.7 (kWh)
